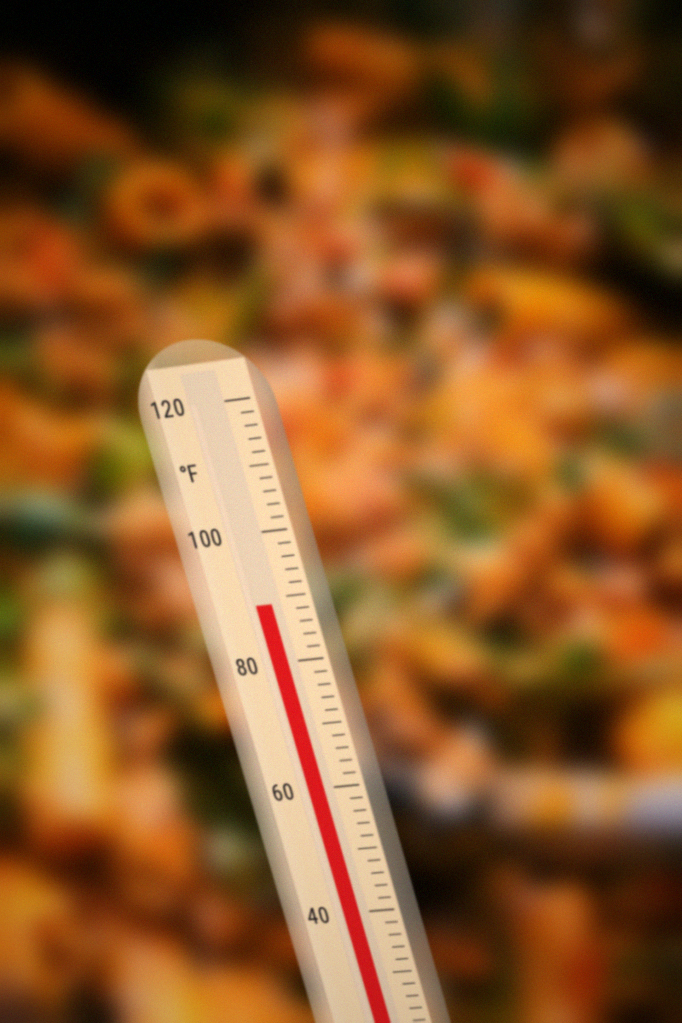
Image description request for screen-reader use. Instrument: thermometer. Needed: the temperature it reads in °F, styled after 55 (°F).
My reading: 89 (°F)
